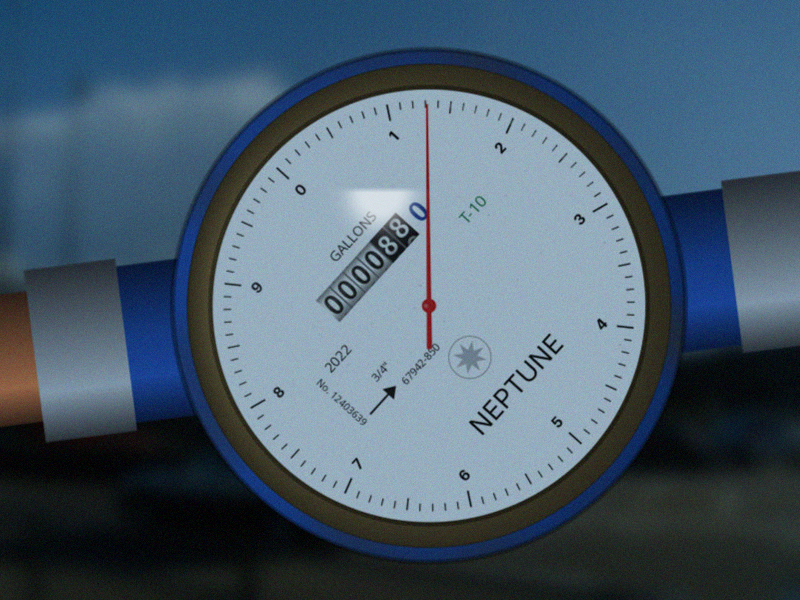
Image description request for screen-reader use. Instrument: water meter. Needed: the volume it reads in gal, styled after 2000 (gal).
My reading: 881.3 (gal)
